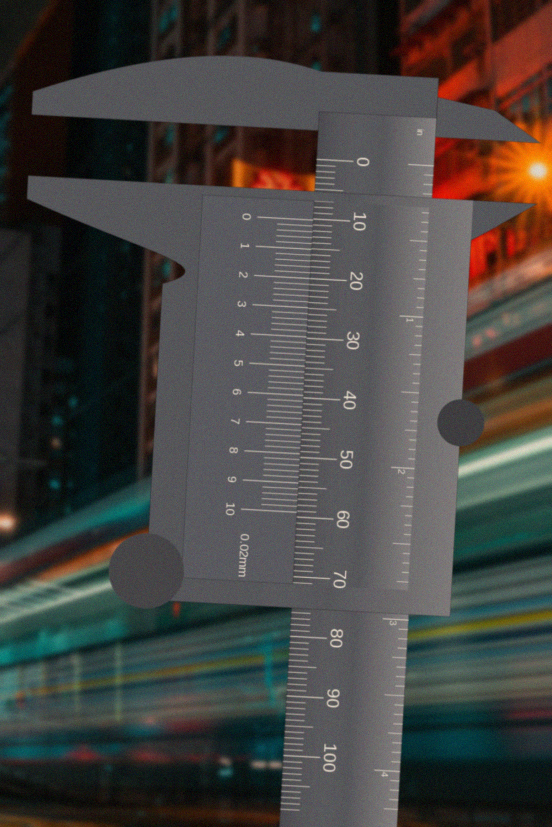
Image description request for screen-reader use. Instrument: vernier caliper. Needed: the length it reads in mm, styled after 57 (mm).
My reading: 10.2 (mm)
